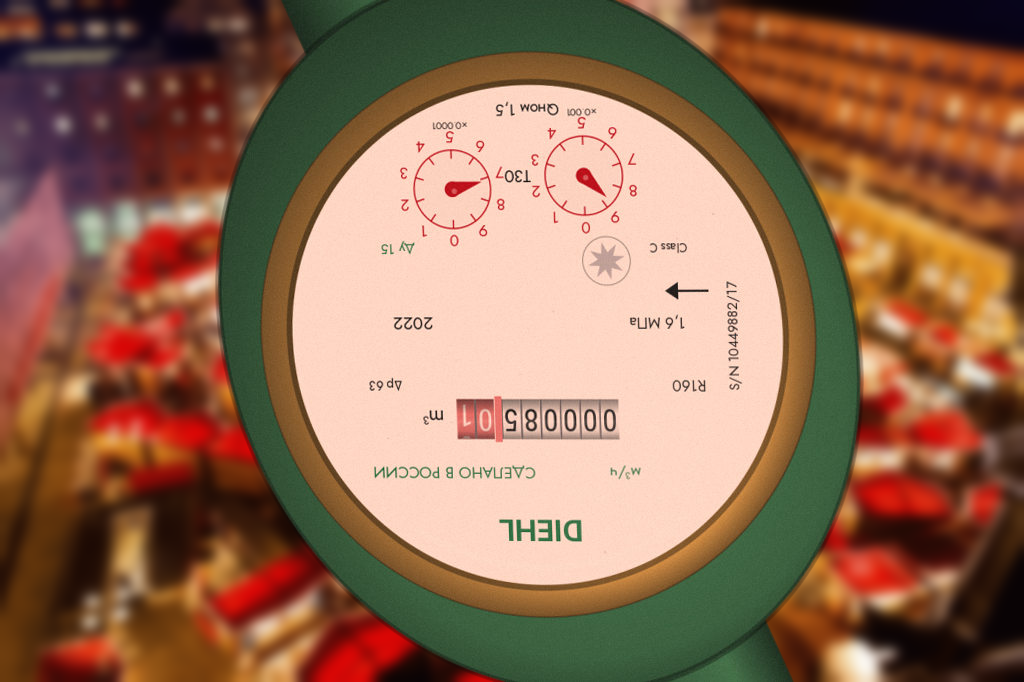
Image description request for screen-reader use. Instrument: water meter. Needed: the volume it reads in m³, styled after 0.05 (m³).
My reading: 85.0087 (m³)
